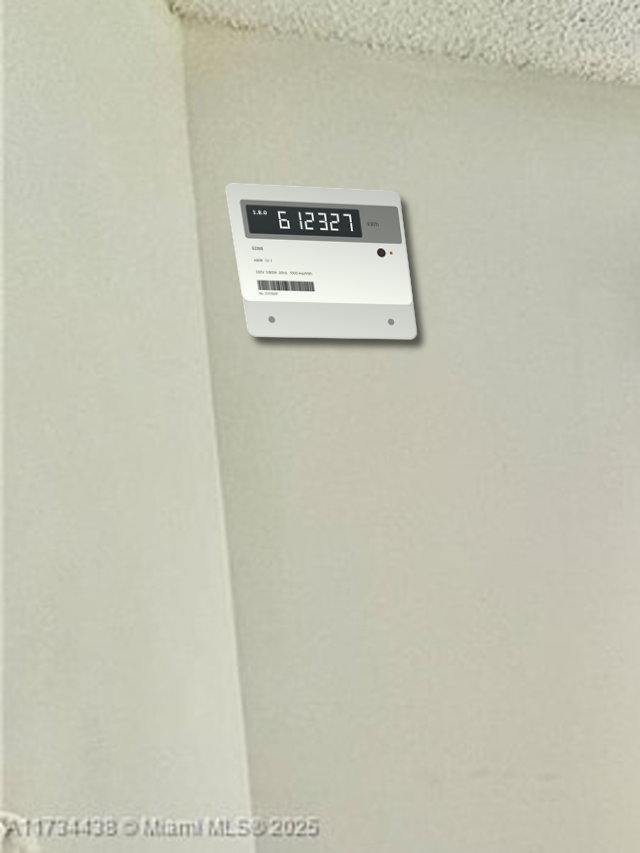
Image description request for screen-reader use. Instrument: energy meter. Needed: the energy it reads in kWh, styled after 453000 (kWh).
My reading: 612327 (kWh)
